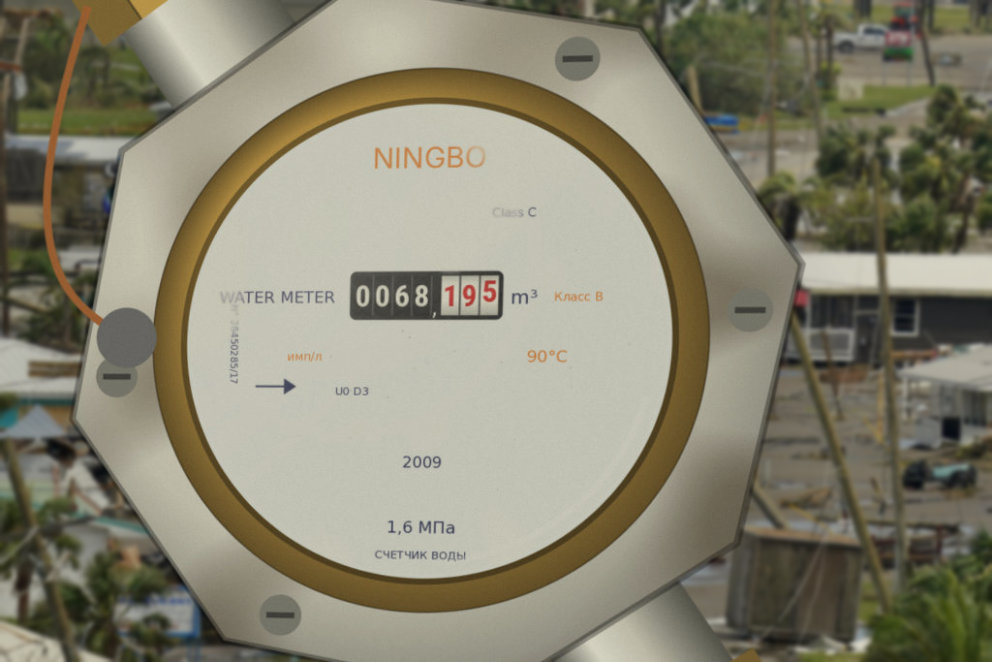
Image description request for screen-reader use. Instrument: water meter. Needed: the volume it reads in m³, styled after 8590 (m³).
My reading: 68.195 (m³)
